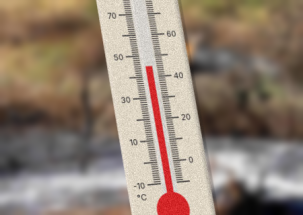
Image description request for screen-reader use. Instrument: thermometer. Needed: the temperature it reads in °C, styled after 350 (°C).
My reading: 45 (°C)
